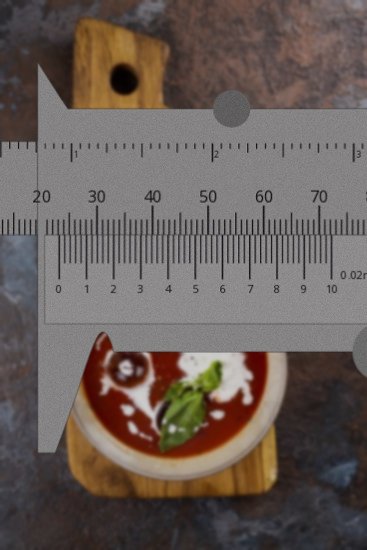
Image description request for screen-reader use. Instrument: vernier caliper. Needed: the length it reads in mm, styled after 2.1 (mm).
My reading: 23.2 (mm)
